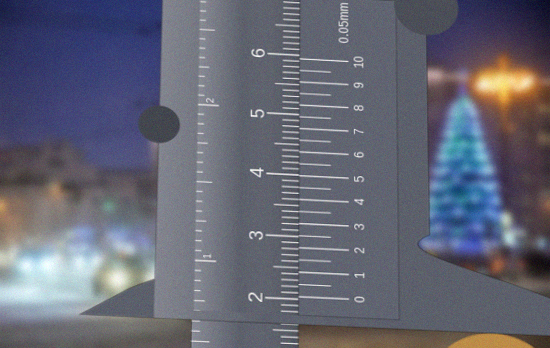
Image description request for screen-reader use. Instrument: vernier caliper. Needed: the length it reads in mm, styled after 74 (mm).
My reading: 20.4 (mm)
